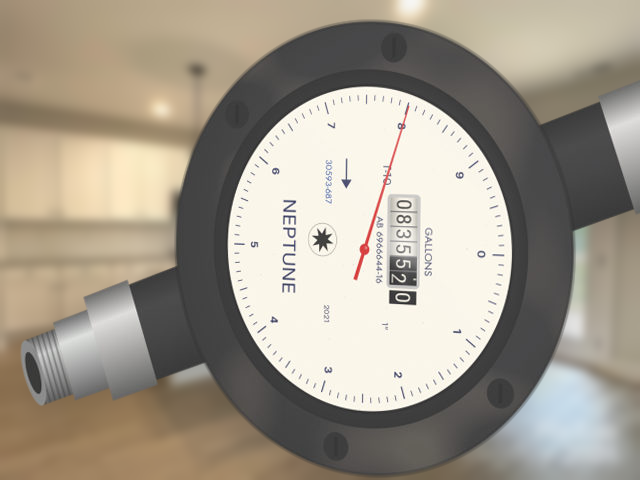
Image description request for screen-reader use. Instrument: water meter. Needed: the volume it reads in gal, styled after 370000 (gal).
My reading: 835518.0 (gal)
